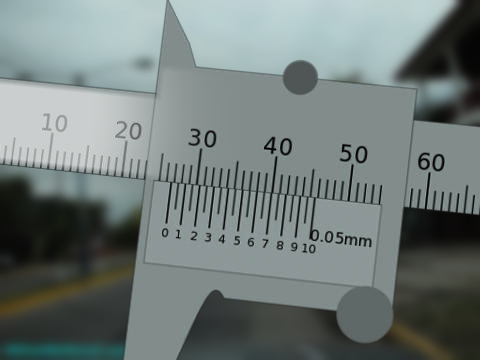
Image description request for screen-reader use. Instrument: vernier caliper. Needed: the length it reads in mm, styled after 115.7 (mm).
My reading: 26.6 (mm)
